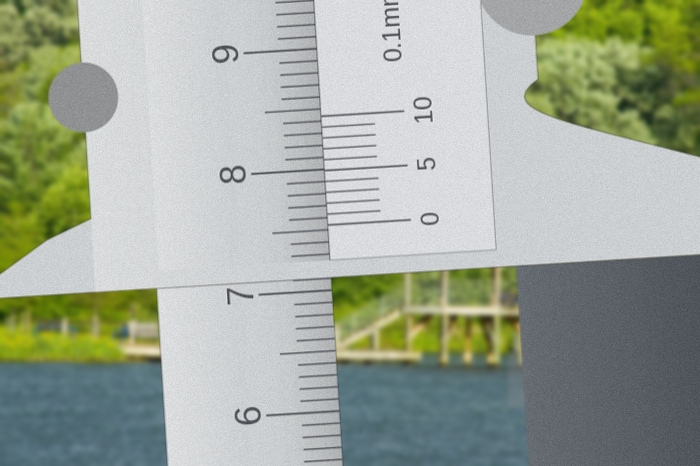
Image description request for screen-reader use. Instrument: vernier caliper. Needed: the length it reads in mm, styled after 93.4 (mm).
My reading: 75.4 (mm)
